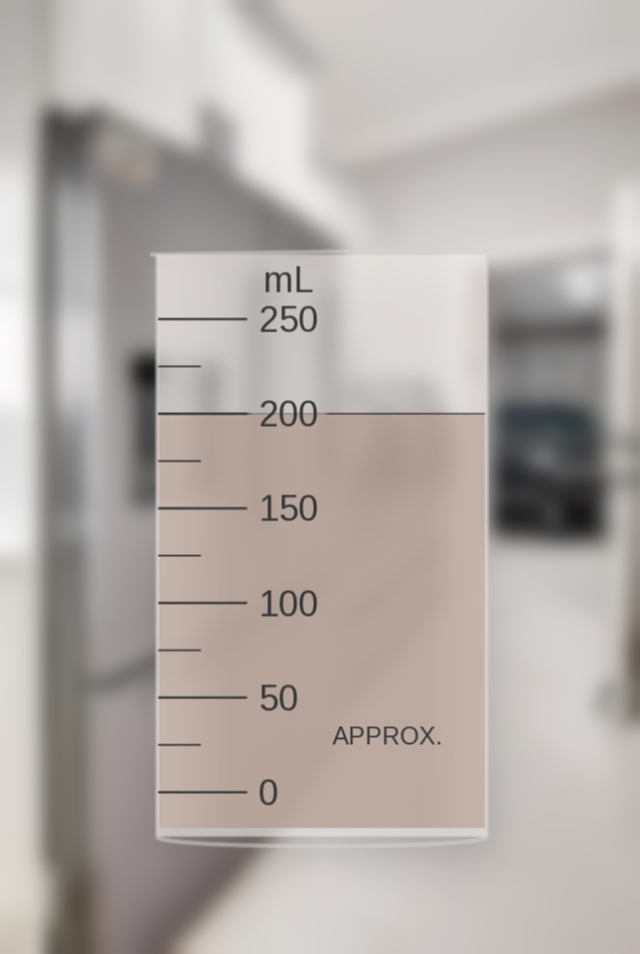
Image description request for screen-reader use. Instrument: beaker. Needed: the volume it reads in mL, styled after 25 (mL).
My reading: 200 (mL)
